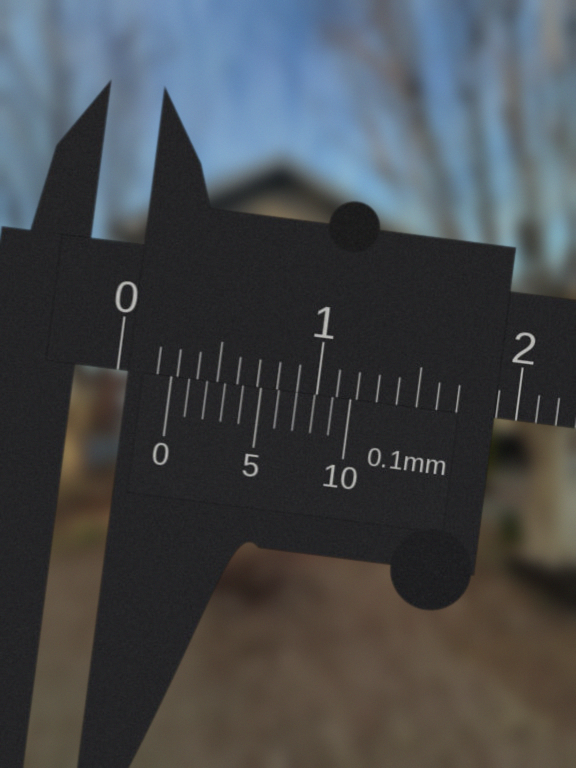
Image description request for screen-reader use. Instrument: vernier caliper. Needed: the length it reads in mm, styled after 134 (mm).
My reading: 2.7 (mm)
